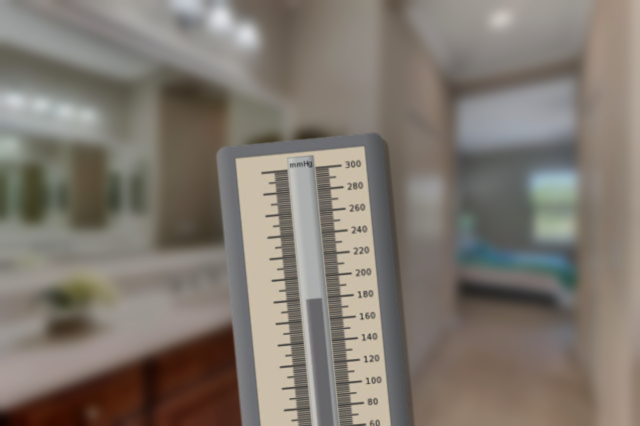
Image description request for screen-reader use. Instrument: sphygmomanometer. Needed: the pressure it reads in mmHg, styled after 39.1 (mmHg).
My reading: 180 (mmHg)
